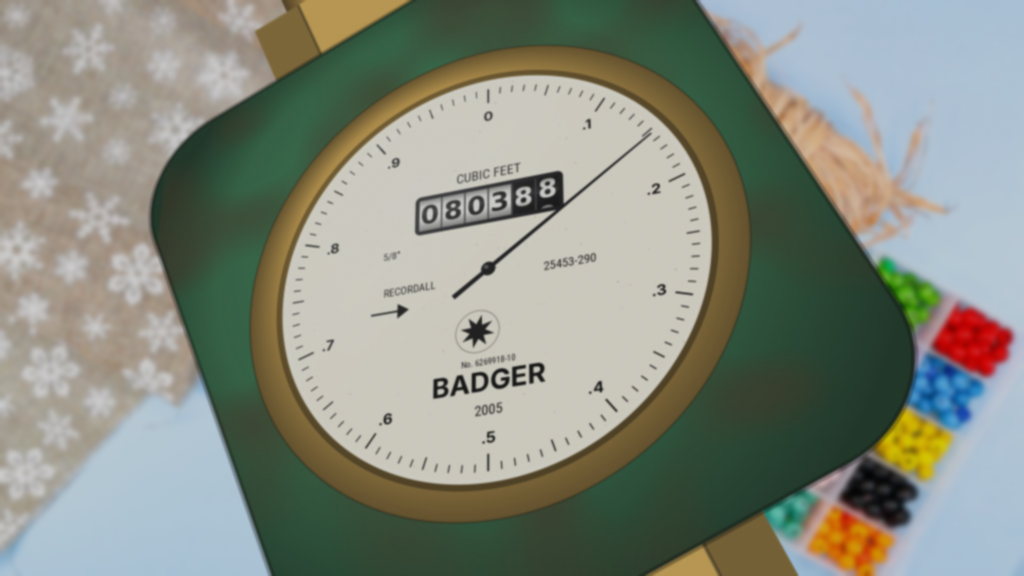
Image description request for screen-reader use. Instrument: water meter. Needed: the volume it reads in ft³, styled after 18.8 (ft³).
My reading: 80388.15 (ft³)
